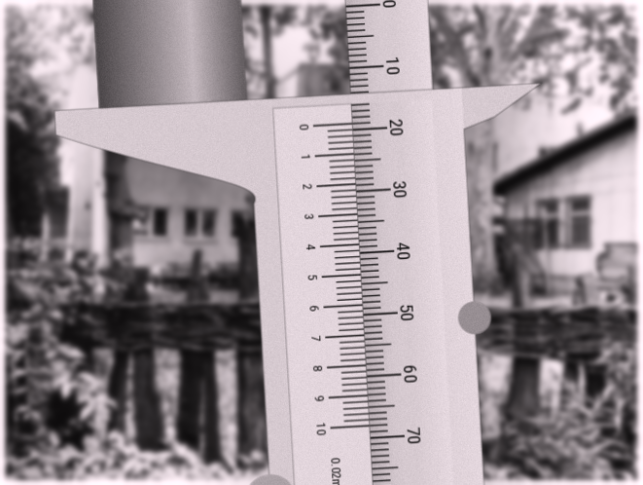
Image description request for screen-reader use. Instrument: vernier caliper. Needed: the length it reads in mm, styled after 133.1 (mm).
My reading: 19.0 (mm)
